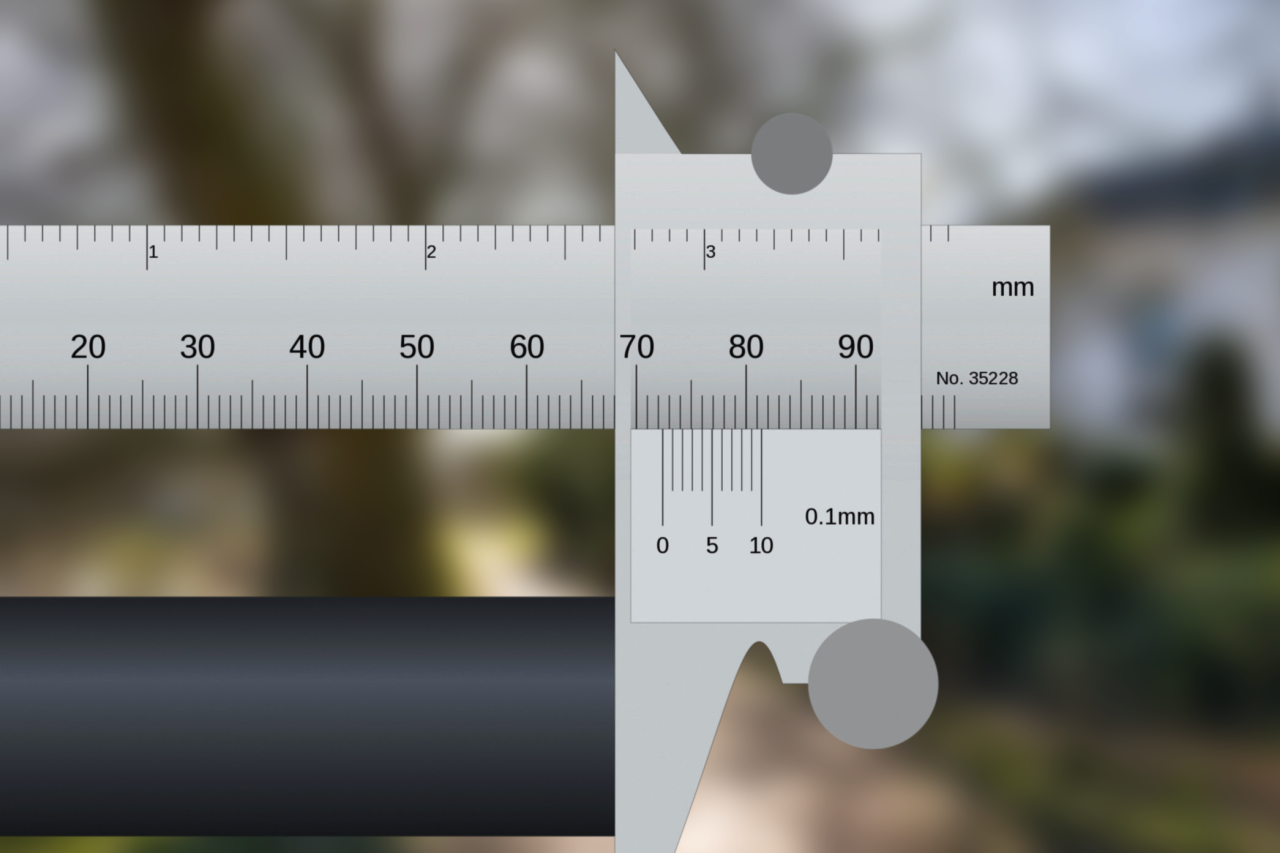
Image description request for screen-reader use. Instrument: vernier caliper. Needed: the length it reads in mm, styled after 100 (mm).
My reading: 72.4 (mm)
